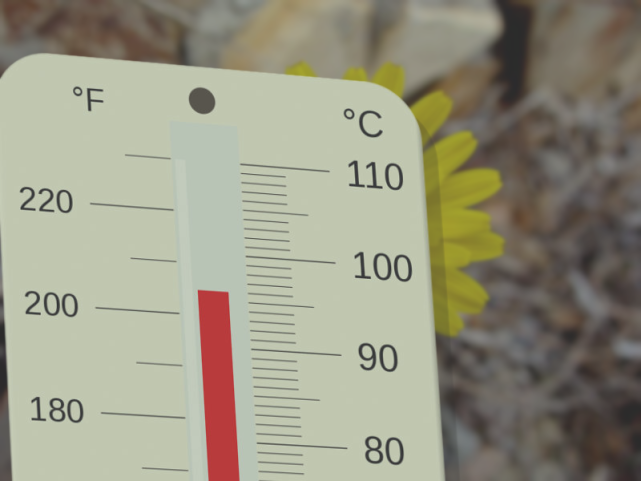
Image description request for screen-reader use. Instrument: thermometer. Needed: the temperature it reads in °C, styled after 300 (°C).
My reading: 96 (°C)
